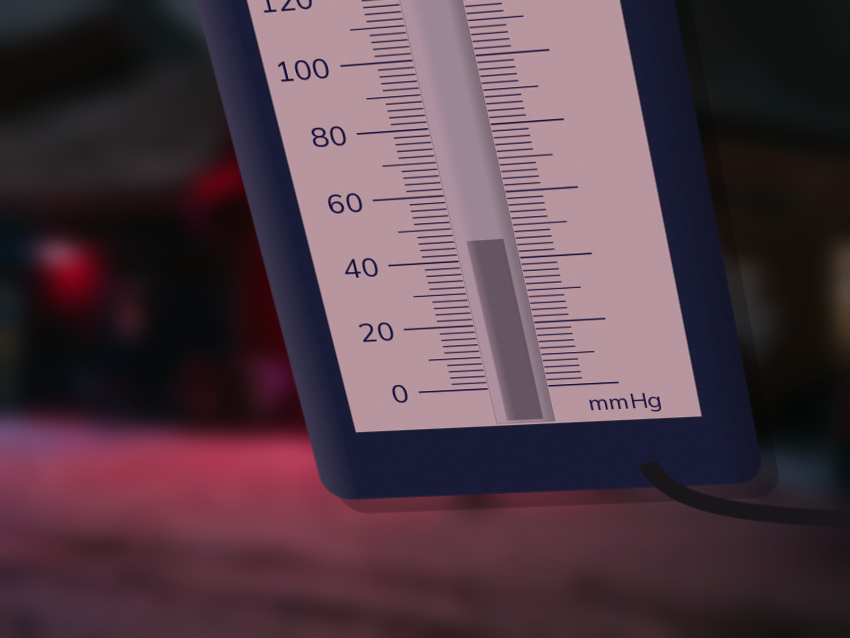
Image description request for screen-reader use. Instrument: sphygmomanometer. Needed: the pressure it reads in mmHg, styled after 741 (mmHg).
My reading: 46 (mmHg)
